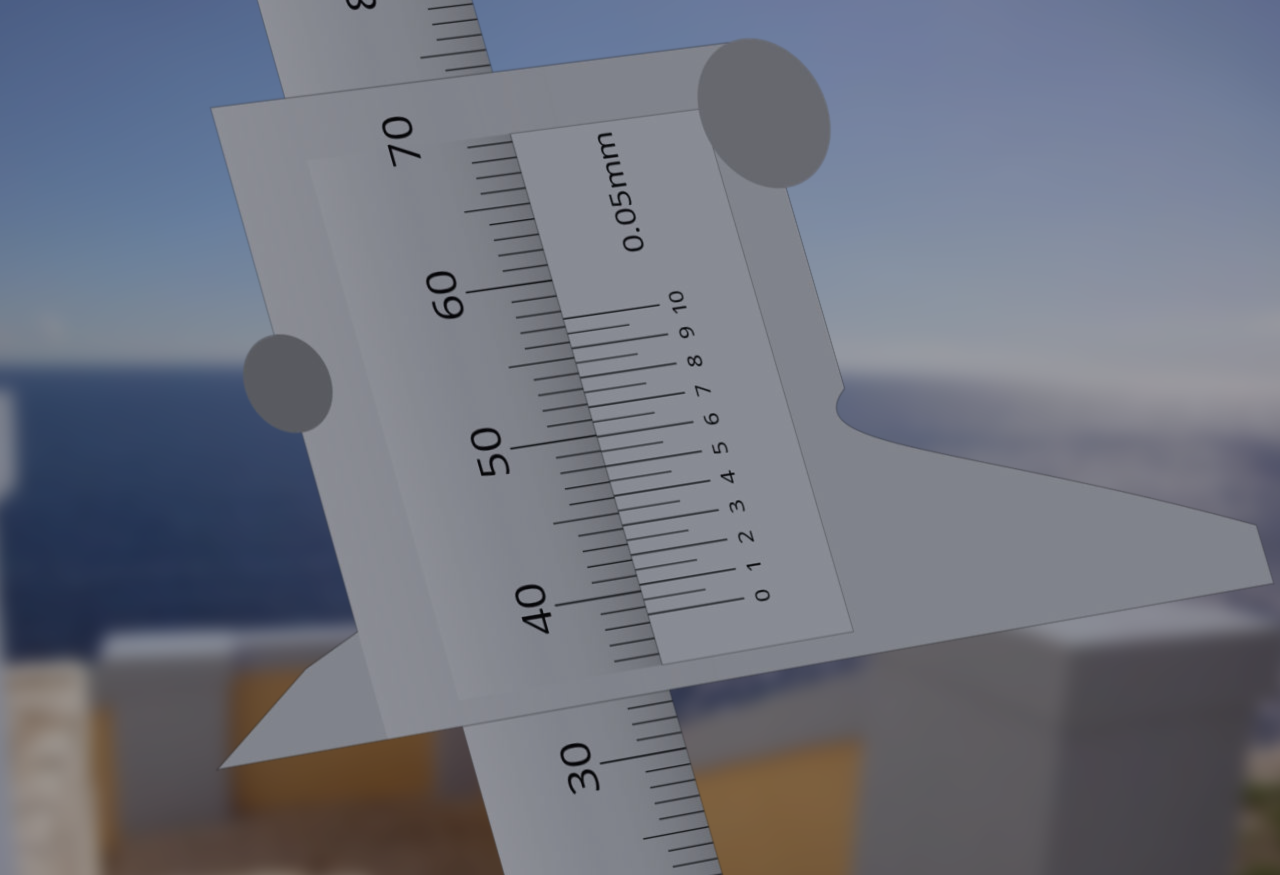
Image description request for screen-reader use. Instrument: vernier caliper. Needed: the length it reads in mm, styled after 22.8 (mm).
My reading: 38.5 (mm)
